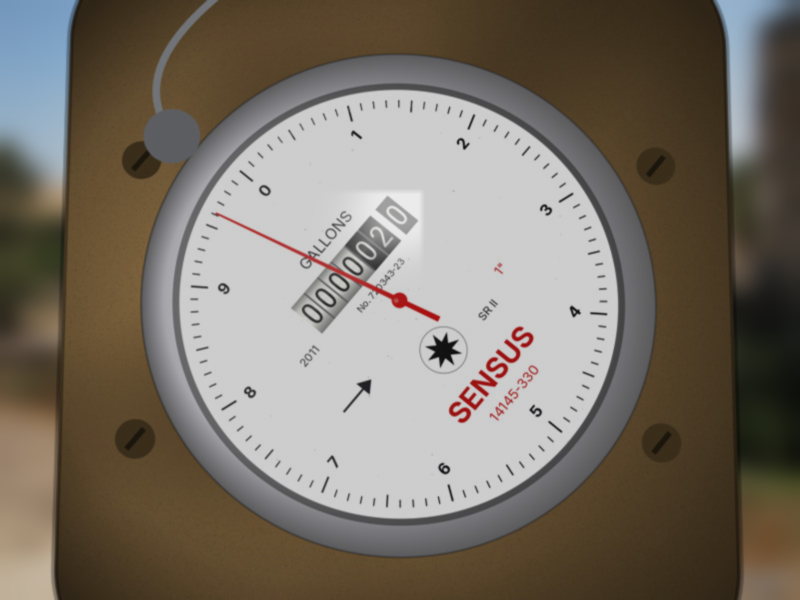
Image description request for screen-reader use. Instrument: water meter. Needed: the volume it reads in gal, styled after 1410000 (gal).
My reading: 19.6 (gal)
